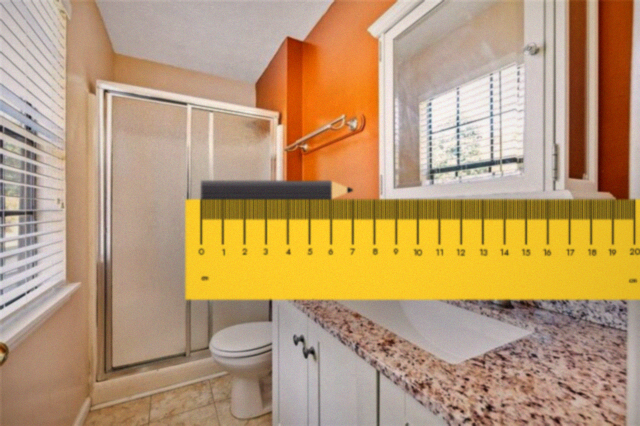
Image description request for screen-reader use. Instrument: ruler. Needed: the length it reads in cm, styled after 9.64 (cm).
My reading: 7 (cm)
